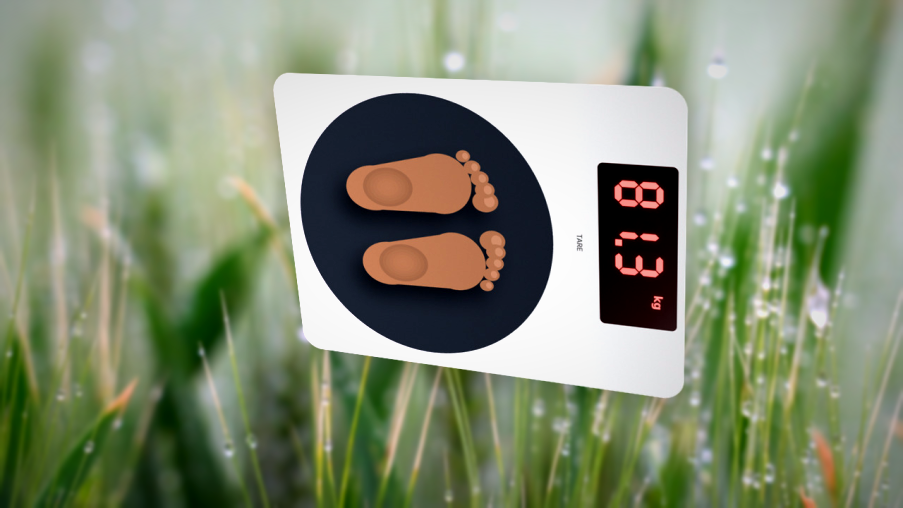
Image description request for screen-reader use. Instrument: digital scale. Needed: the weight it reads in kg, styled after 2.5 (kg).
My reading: 81.3 (kg)
